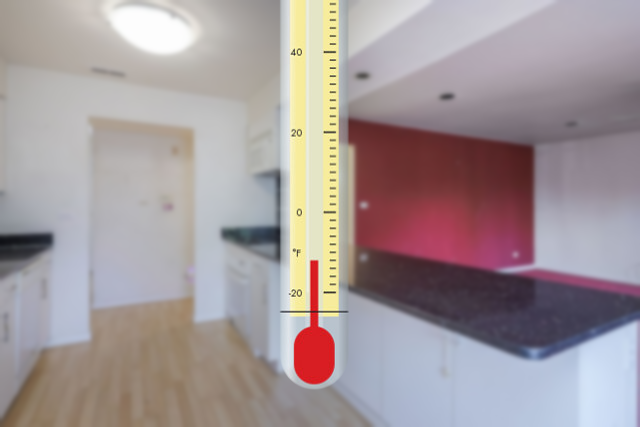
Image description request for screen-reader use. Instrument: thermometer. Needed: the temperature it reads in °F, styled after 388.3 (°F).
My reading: -12 (°F)
